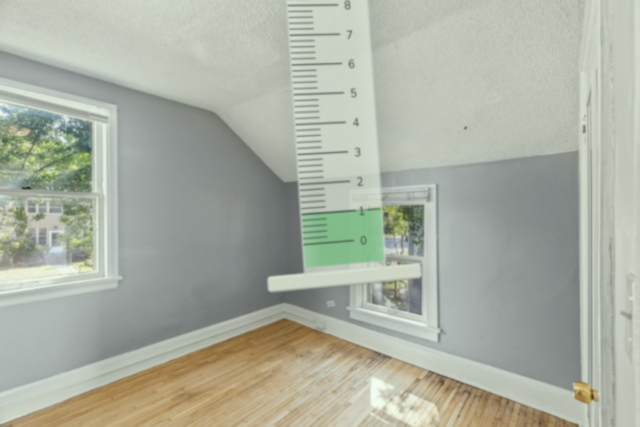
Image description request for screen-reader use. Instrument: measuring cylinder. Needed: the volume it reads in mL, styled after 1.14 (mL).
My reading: 1 (mL)
